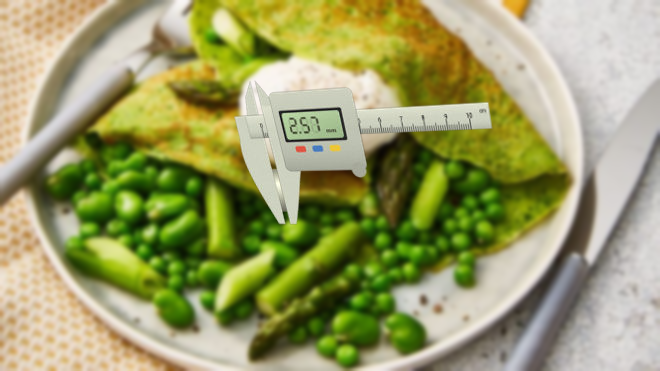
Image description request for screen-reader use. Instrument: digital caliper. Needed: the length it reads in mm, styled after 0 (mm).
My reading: 2.57 (mm)
